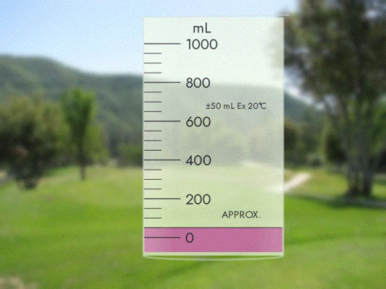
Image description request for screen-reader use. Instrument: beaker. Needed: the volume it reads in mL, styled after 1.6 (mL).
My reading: 50 (mL)
